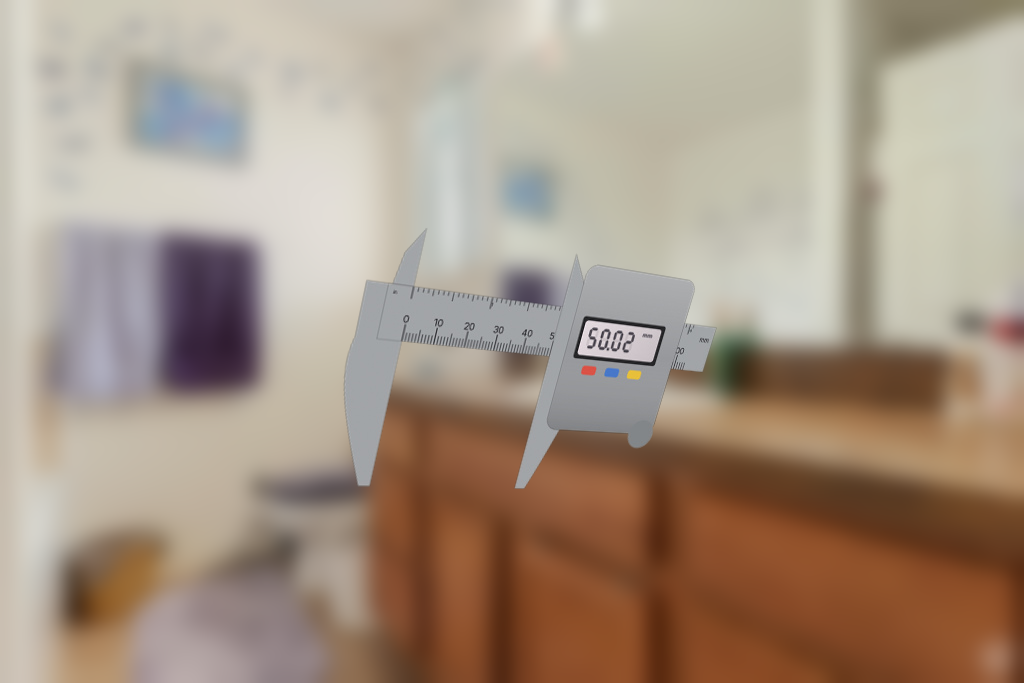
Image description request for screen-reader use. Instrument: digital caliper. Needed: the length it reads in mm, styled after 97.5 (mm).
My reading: 50.02 (mm)
